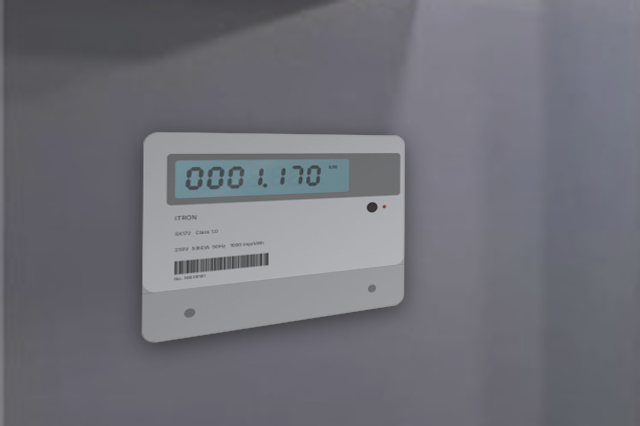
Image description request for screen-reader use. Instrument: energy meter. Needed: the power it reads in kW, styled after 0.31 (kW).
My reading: 1.170 (kW)
